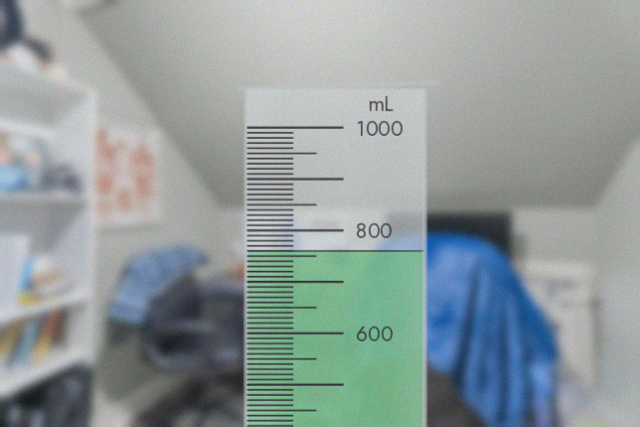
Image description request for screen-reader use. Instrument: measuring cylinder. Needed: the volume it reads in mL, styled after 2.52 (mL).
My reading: 760 (mL)
